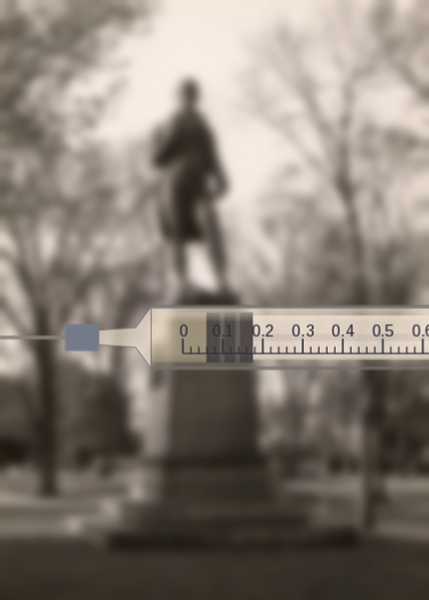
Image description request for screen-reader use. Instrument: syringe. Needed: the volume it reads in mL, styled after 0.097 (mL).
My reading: 0.06 (mL)
